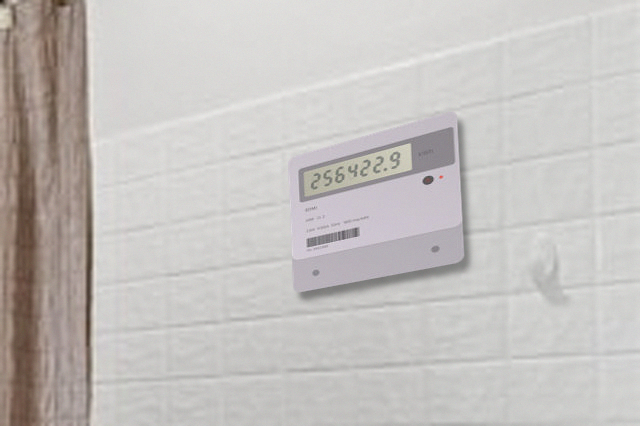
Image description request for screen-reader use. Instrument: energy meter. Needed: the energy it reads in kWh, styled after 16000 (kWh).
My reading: 256422.9 (kWh)
